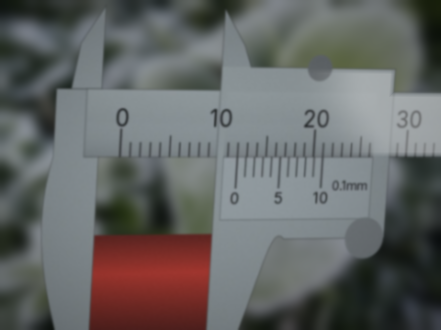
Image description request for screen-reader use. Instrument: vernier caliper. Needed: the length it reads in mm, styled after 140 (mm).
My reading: 12.0 (mm)
